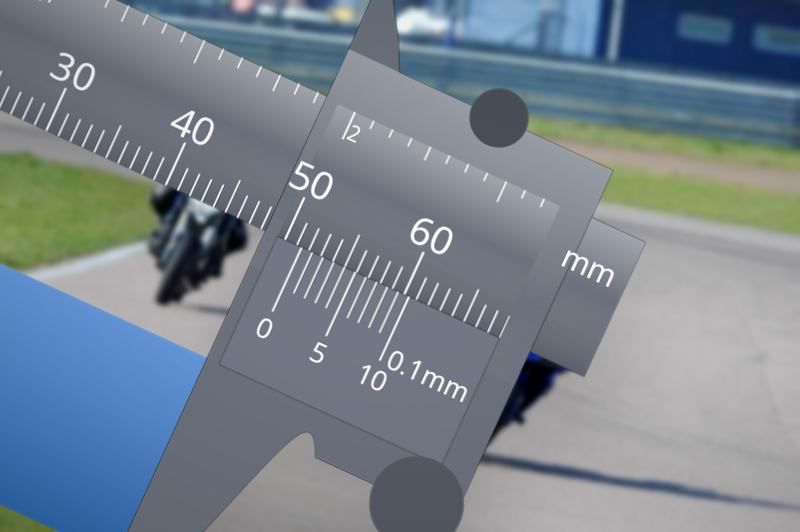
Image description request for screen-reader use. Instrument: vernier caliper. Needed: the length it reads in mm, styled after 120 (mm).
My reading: 51.4 (mm)
